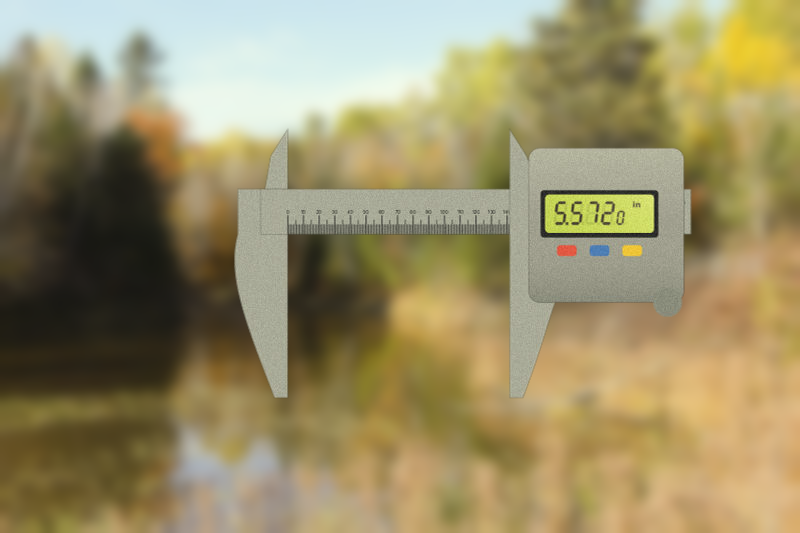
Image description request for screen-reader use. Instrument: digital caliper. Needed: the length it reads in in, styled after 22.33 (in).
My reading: 5.5720 (in)
